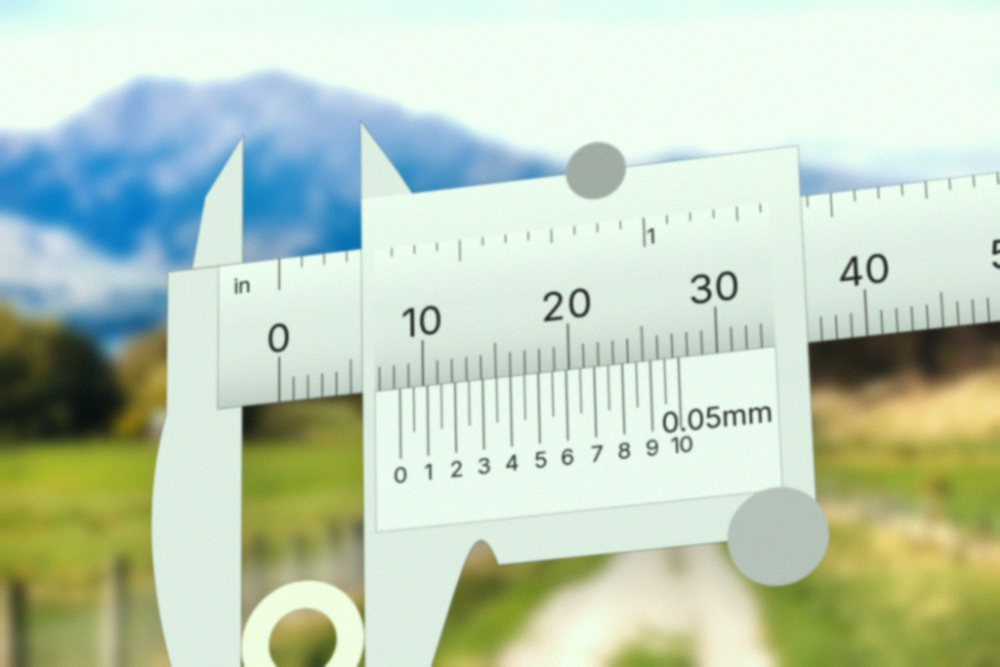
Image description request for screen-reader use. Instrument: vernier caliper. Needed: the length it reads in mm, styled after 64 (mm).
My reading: 8.4 (mm)
